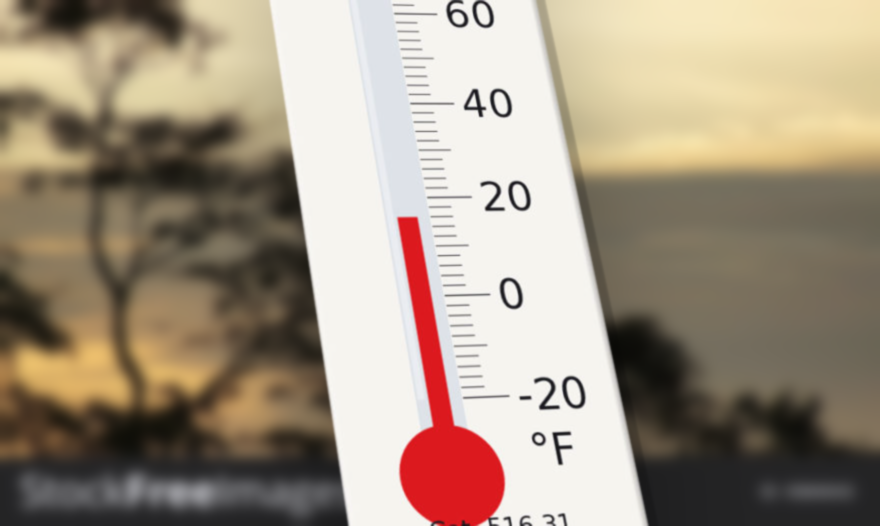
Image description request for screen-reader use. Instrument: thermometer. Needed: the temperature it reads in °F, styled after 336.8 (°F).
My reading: 16 (°F)
